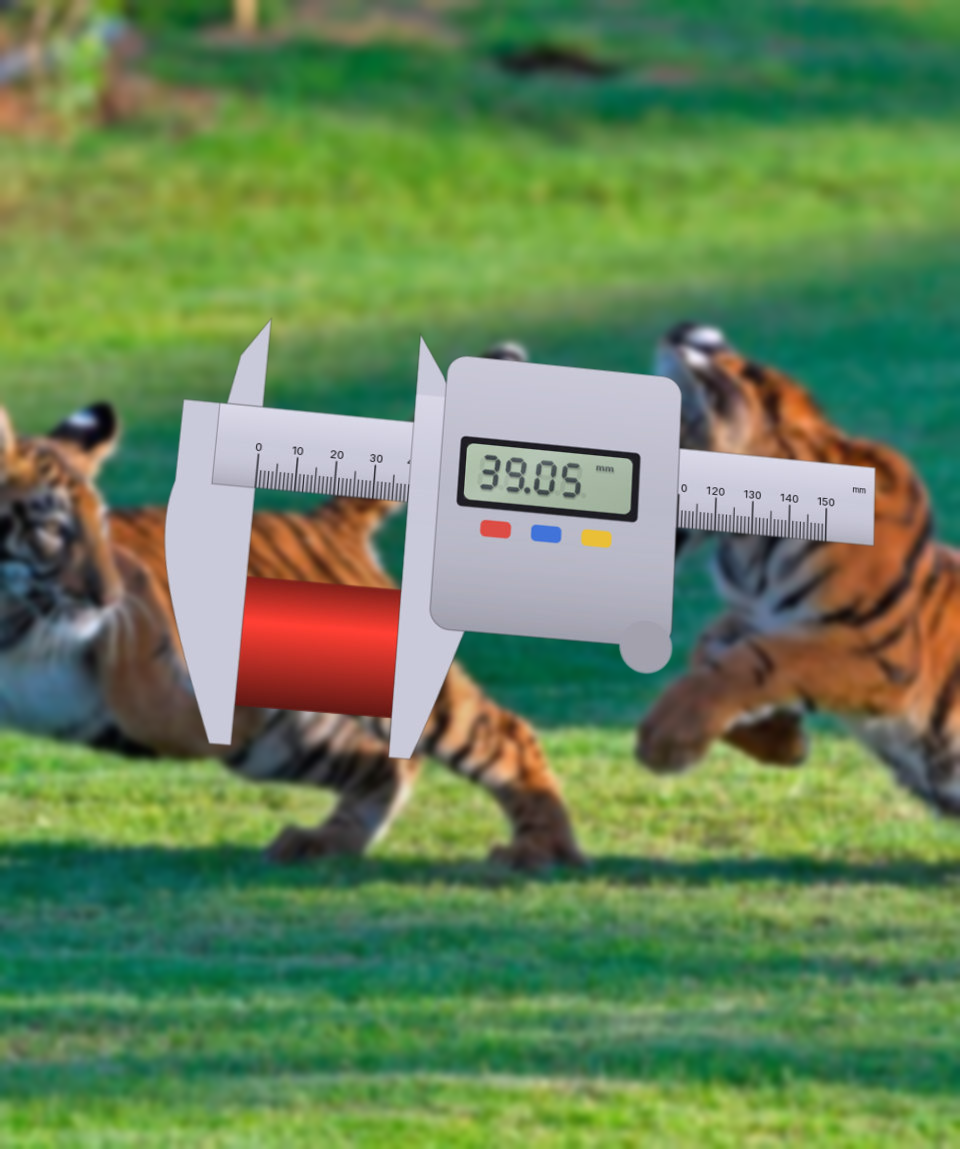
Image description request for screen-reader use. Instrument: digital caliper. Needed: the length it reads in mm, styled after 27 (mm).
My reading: 39.05 (mm)
